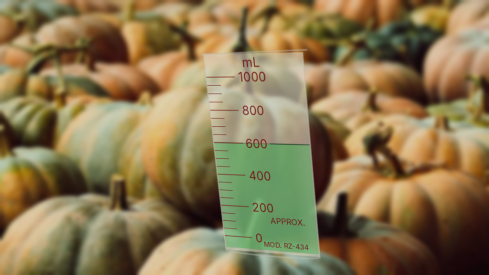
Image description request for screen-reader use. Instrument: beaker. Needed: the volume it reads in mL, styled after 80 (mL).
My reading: 600 (mL)
